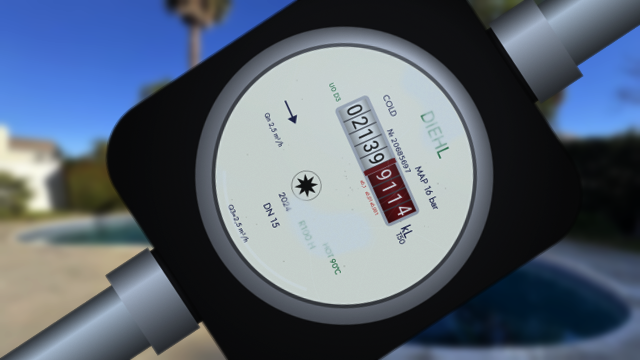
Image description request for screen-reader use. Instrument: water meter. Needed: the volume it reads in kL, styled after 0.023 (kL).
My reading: 2139.9114 (kL)
